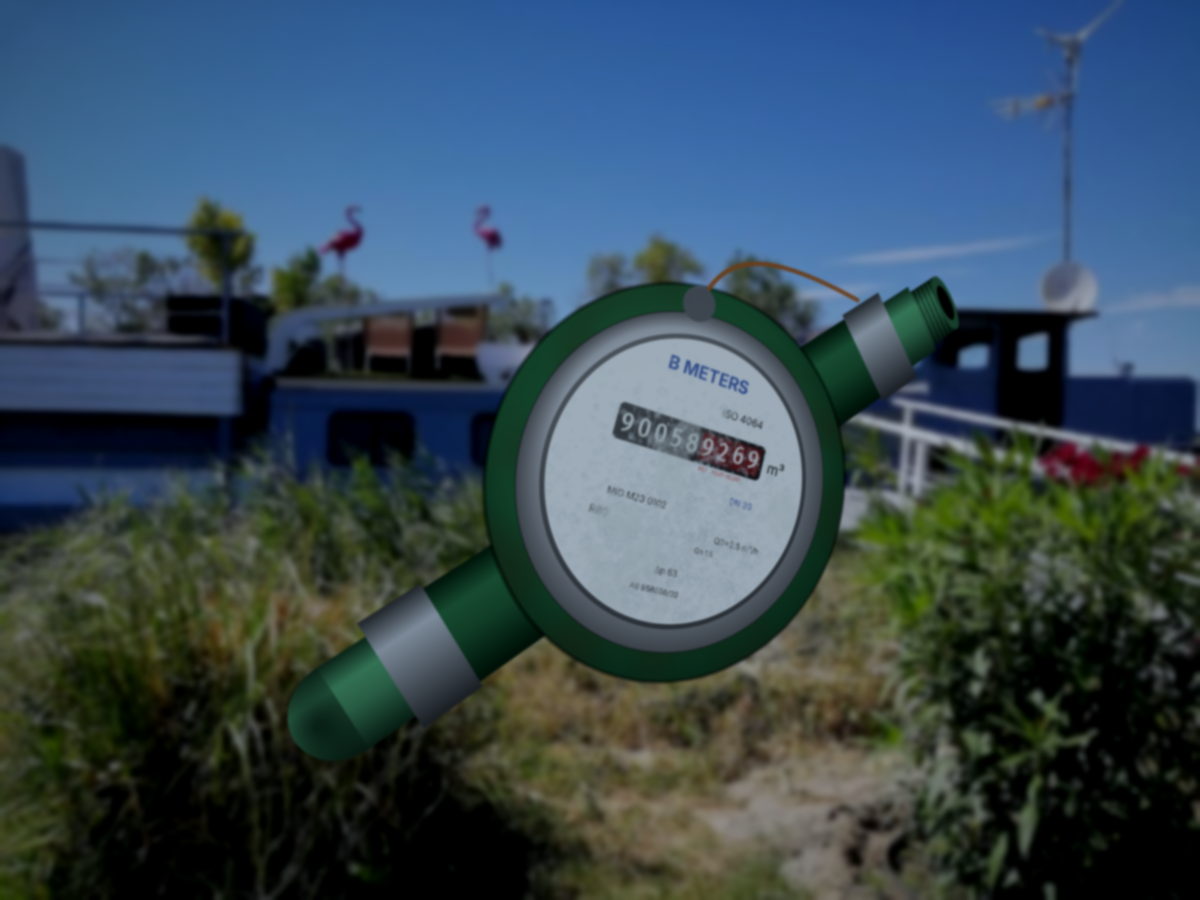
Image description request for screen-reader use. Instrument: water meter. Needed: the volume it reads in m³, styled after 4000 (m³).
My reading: 90058.9269 (m³)
